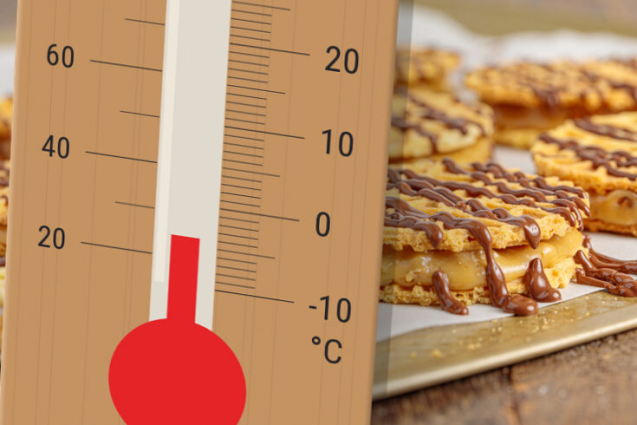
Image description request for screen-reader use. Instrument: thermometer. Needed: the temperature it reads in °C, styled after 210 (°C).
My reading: -4 (°C)
